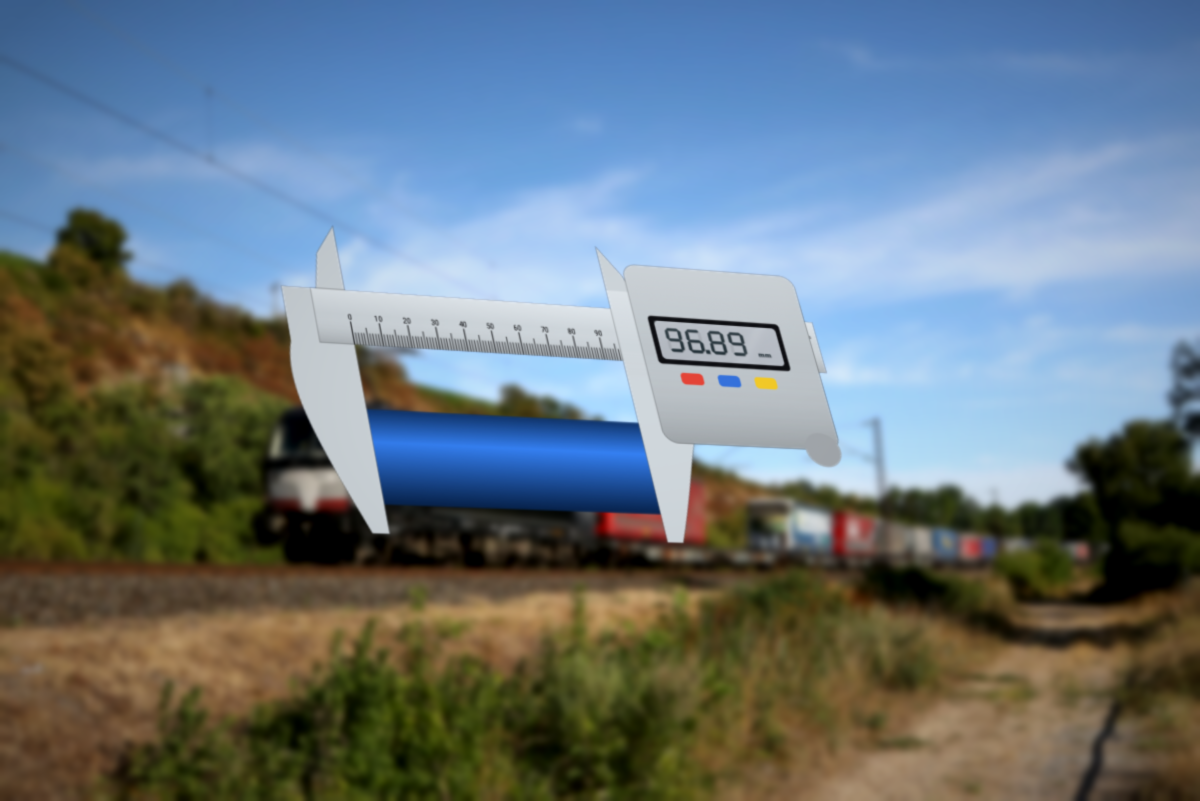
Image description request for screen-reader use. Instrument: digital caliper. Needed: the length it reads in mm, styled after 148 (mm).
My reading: 96.89 (mm)
